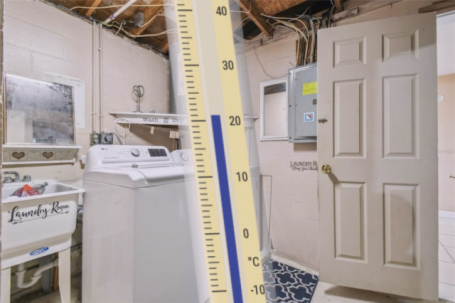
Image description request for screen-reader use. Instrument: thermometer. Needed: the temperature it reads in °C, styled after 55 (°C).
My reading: 21 (°C)
